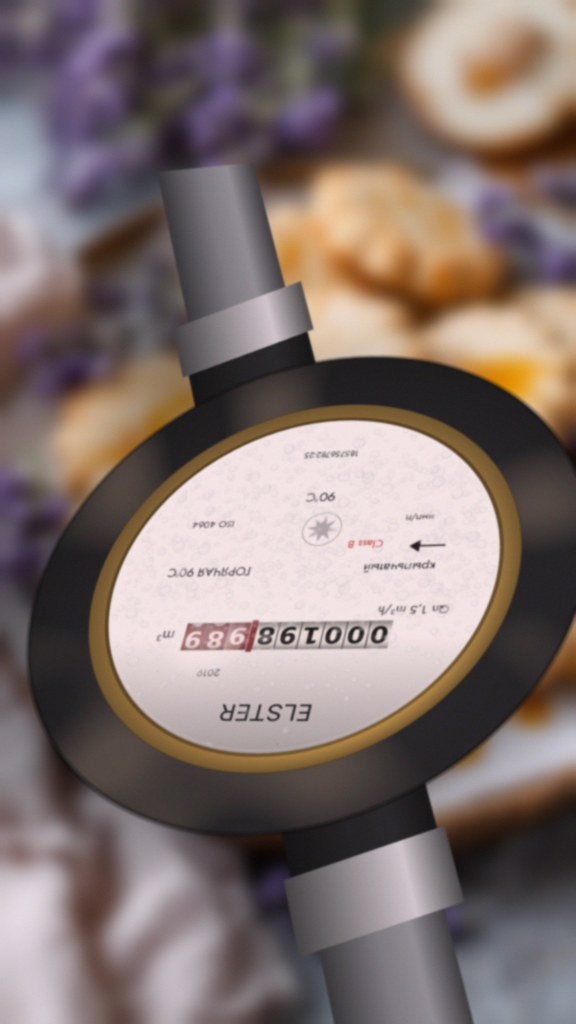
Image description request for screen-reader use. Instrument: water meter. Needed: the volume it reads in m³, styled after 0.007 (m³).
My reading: 198.989 (m³)
